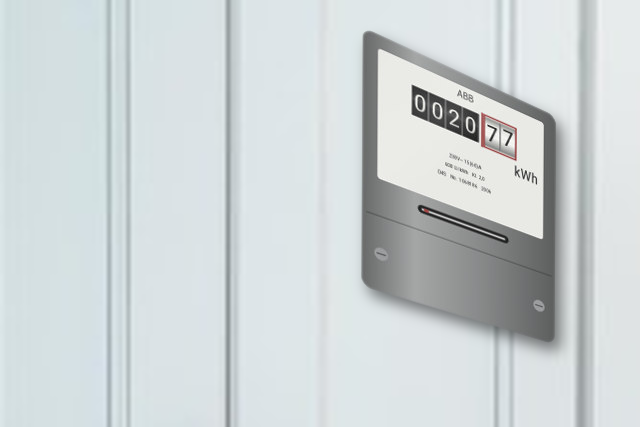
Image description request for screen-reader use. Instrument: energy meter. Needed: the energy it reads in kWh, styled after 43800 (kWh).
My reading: 20.77 (kWh)
